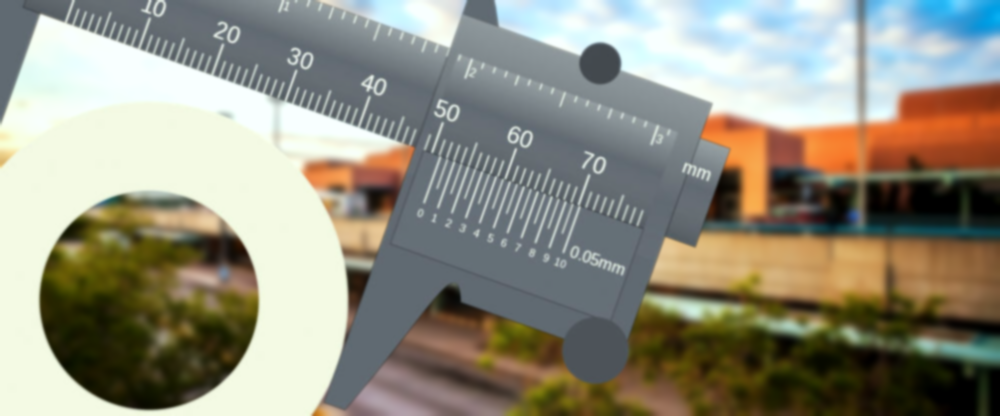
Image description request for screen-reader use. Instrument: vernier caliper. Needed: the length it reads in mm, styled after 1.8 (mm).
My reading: 51.2 (mm)
